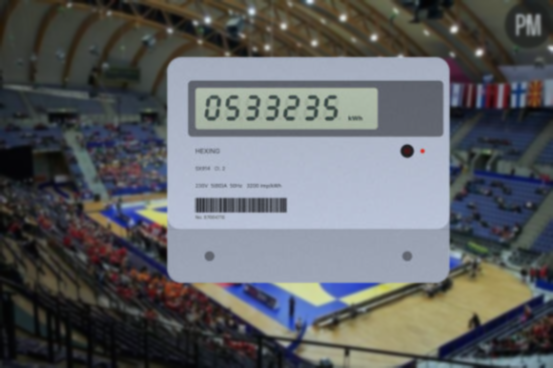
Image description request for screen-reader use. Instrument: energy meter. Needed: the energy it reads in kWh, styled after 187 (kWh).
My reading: 533235 (kWh)
